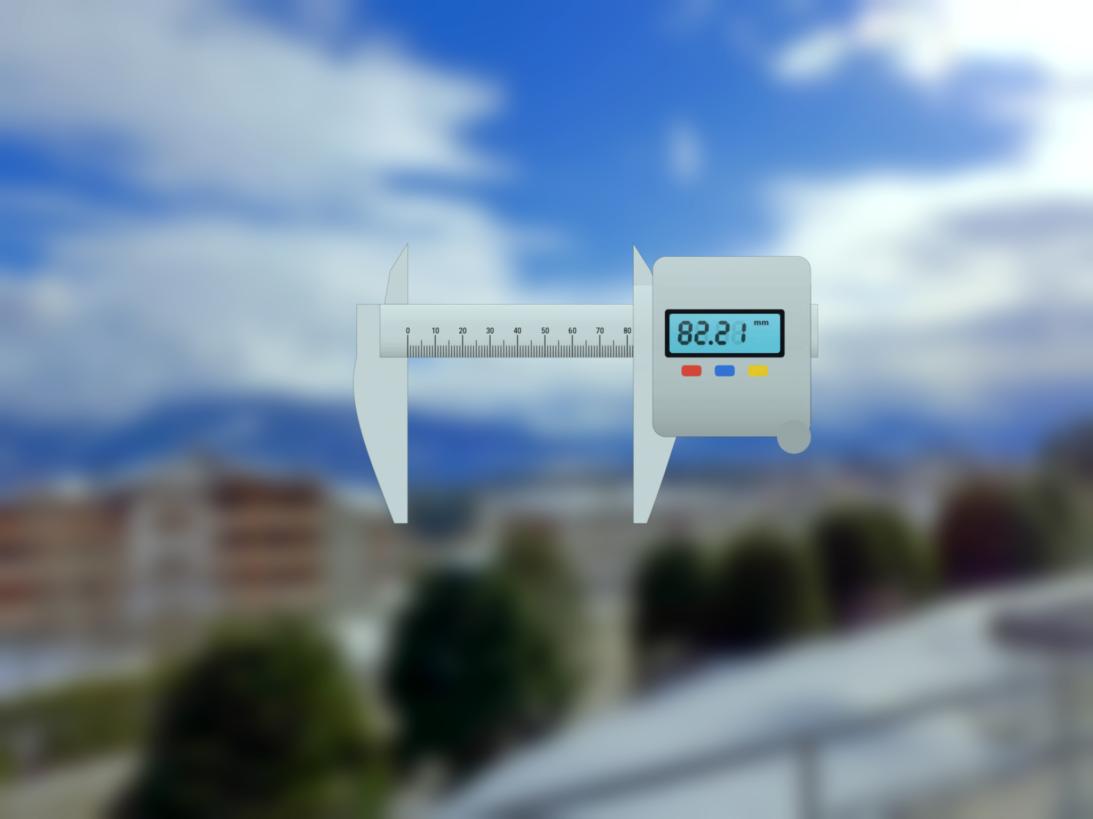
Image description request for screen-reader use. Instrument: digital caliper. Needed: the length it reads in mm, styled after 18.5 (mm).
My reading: 82.21 (mm)
